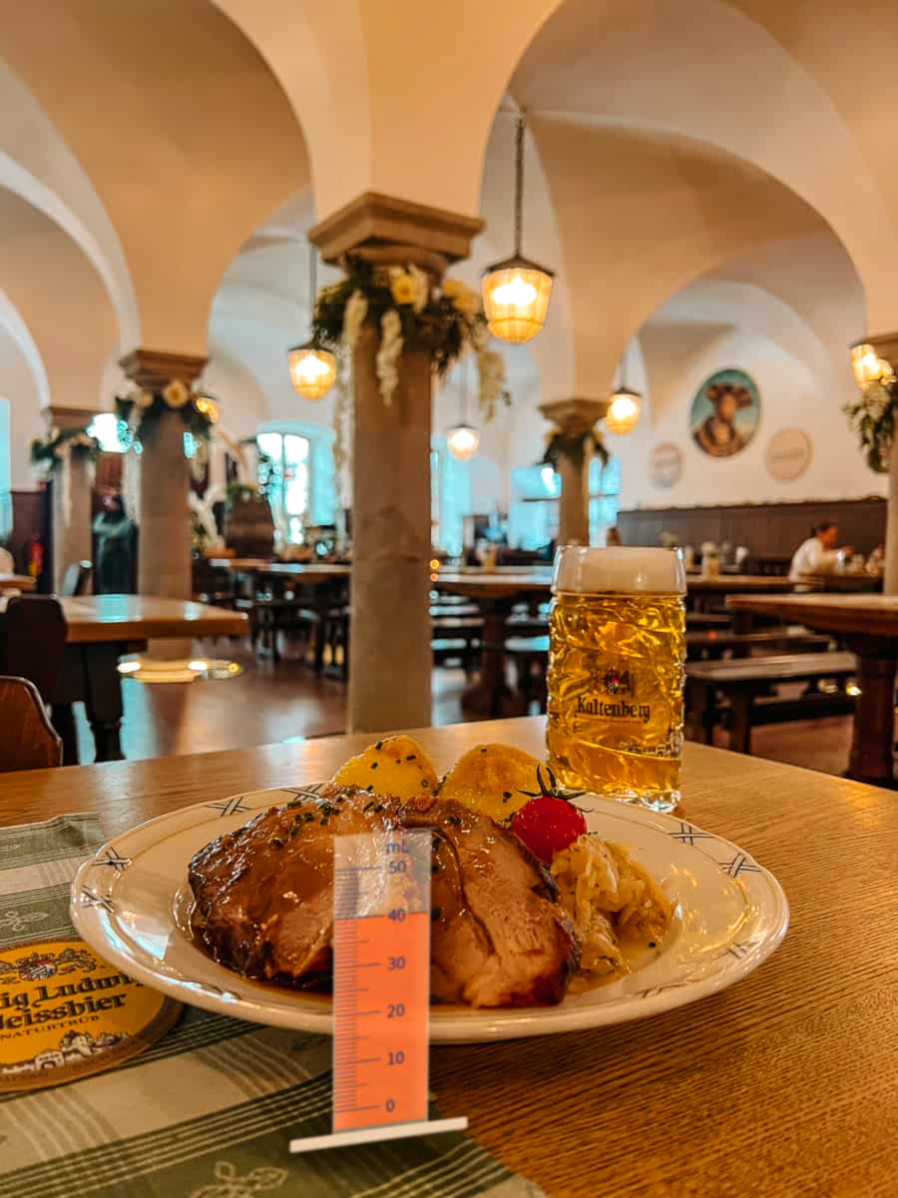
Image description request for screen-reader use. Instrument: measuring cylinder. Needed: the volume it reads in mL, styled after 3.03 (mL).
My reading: 40 (mL)
